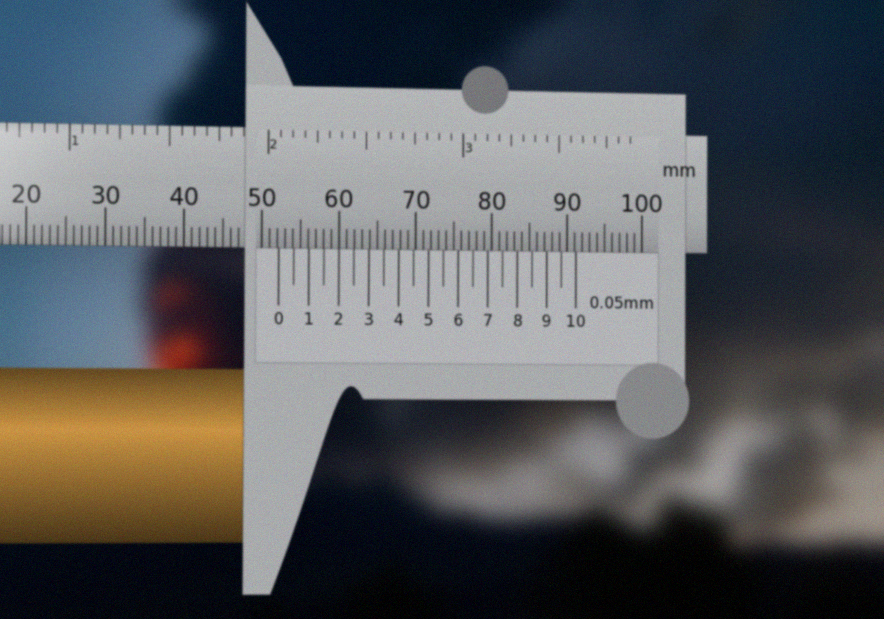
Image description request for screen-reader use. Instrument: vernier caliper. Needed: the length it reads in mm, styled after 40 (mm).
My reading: 52.2 (mm)
